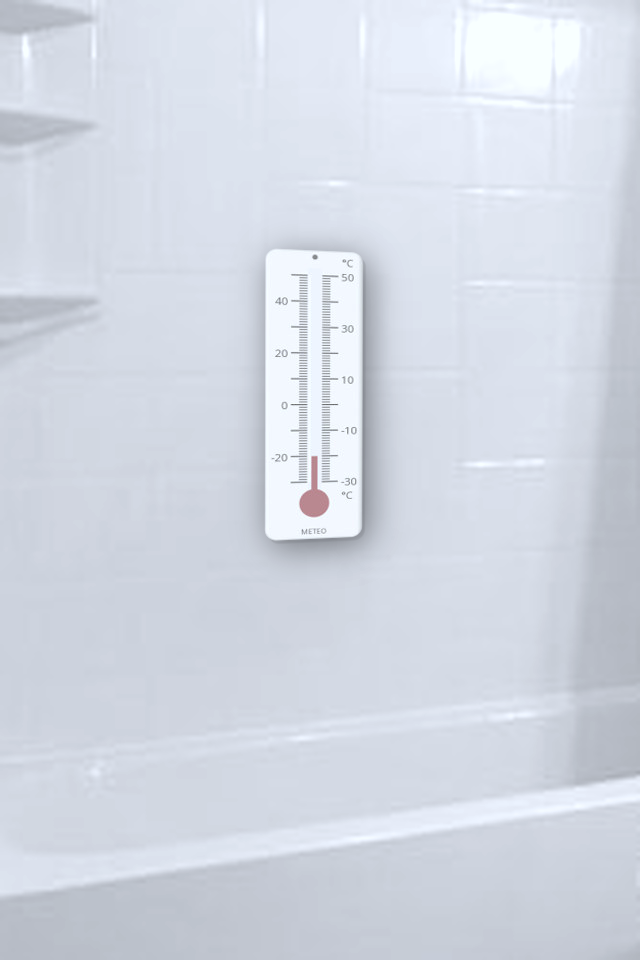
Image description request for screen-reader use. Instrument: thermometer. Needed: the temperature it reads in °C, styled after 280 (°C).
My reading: -20 (°C)
